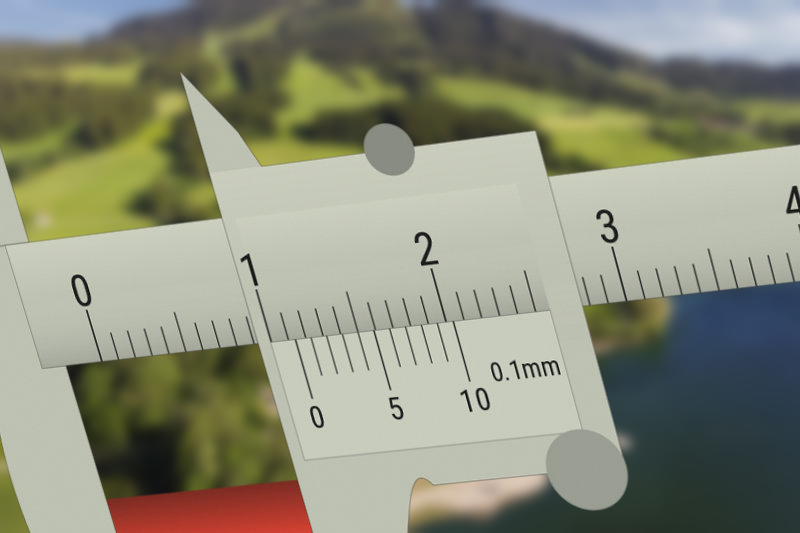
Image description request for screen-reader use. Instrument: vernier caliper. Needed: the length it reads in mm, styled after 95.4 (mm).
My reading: 11.4 (mm)
